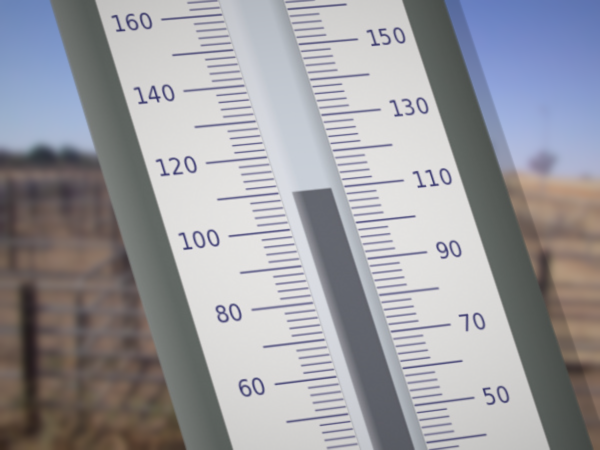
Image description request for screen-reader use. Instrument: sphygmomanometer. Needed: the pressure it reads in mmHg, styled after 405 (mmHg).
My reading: 110 (mmHg)
